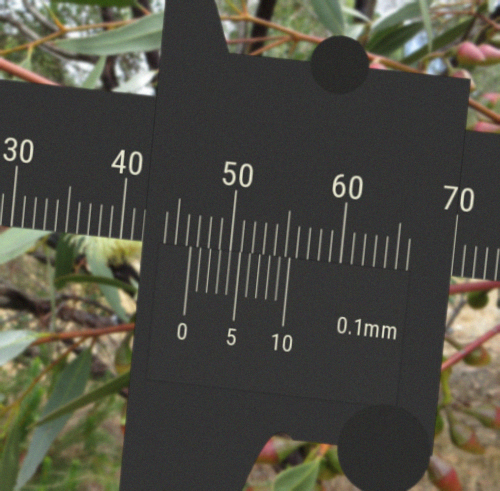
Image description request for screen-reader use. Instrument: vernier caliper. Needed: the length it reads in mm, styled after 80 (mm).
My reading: 46.4 (mm)
